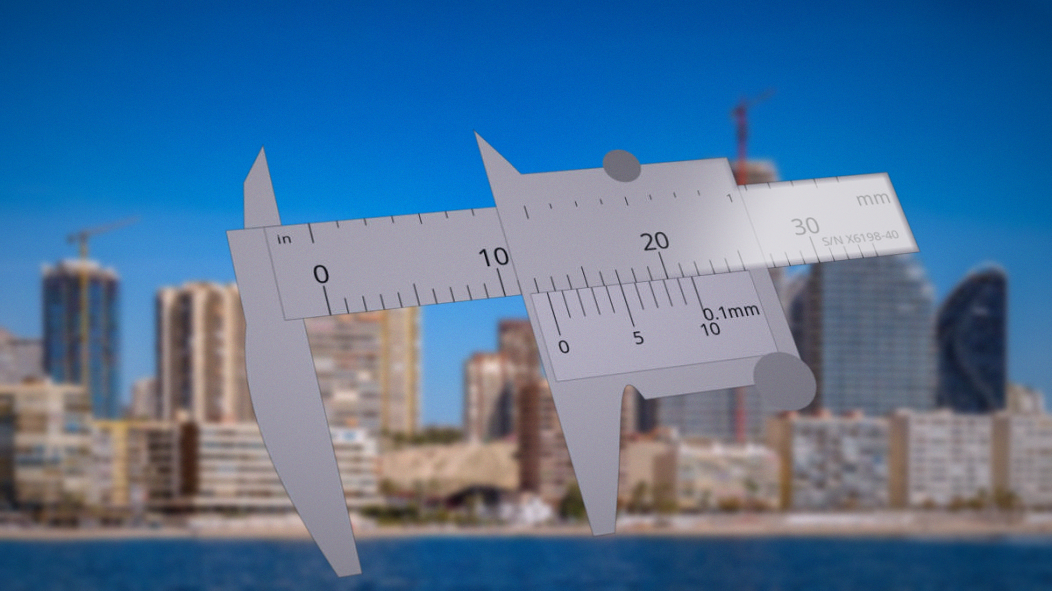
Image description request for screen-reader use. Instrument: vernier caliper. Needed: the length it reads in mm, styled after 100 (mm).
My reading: 12.5 (mm)
